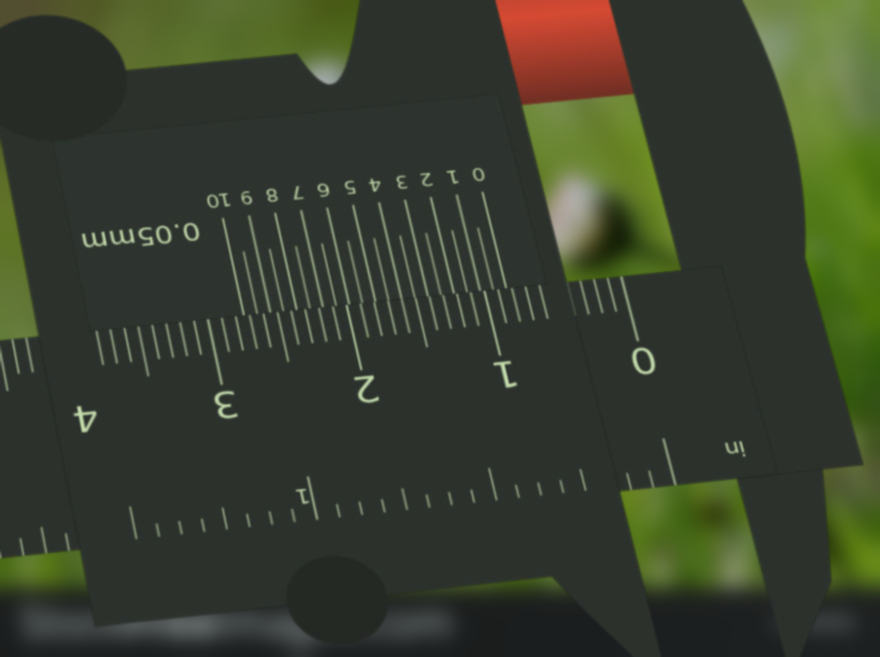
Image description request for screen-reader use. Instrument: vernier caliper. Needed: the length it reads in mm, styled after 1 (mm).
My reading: 8.4 (mm)
